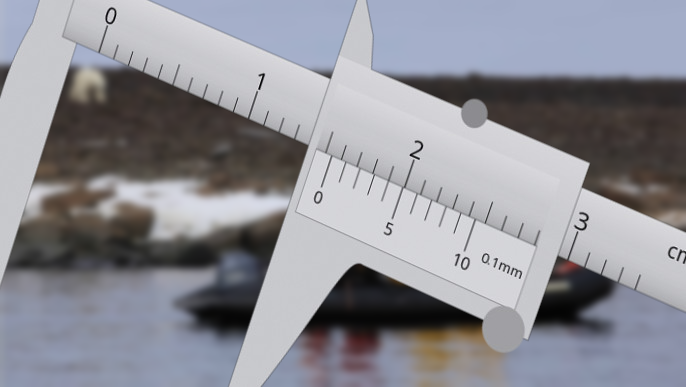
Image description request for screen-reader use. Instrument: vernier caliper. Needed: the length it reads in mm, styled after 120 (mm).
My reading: 15.4 (mm)
